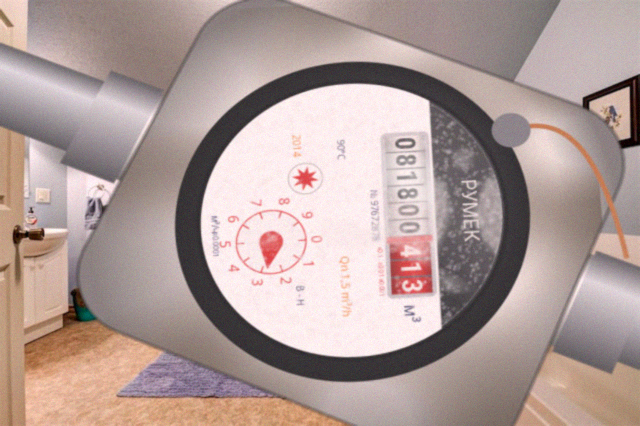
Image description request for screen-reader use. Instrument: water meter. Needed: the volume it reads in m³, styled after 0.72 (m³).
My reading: 81800.4132 (m³)
